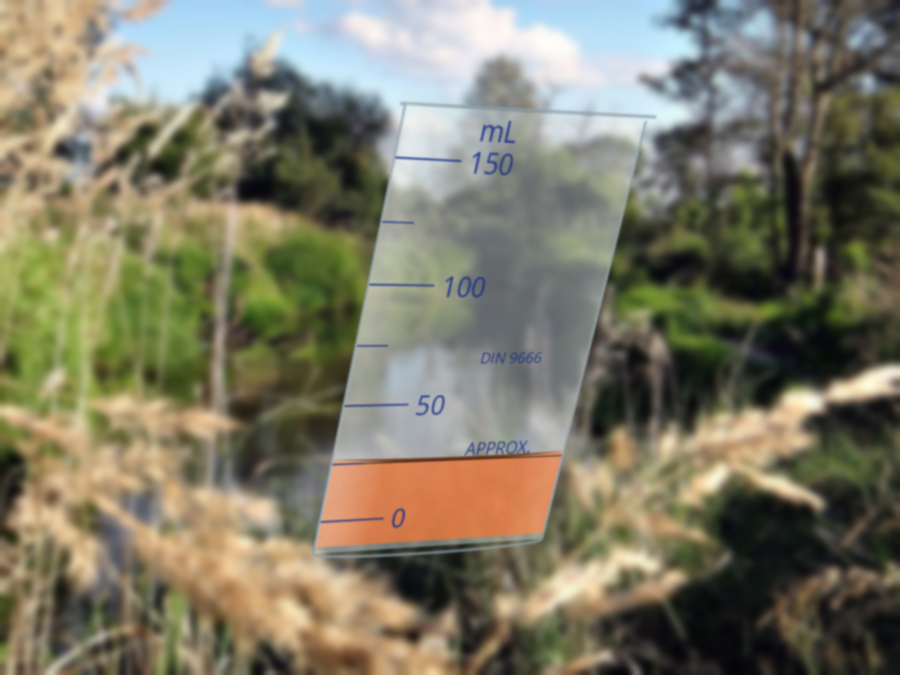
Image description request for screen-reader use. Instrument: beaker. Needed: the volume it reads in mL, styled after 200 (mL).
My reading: 25 (mL)
